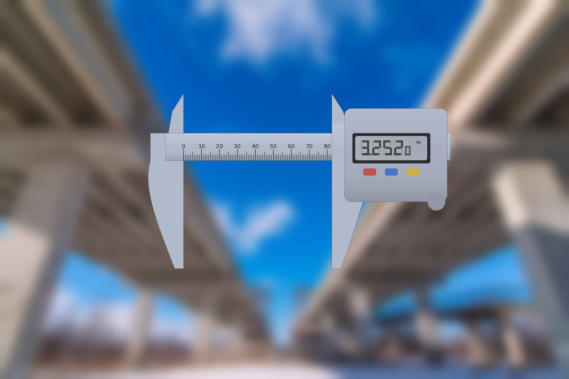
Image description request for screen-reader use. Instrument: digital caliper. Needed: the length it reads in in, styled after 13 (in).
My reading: 3.2520 (in)
